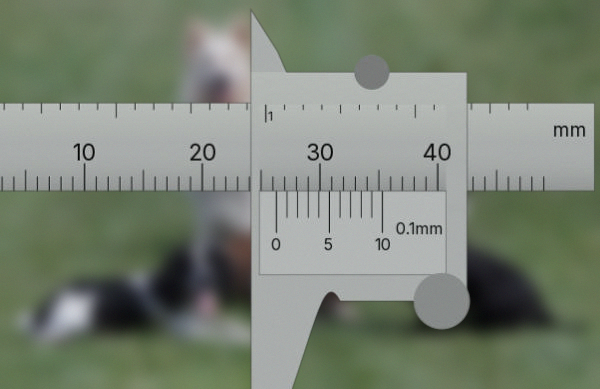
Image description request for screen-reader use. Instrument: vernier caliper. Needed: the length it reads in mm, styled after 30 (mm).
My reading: 26.3 (mm)
